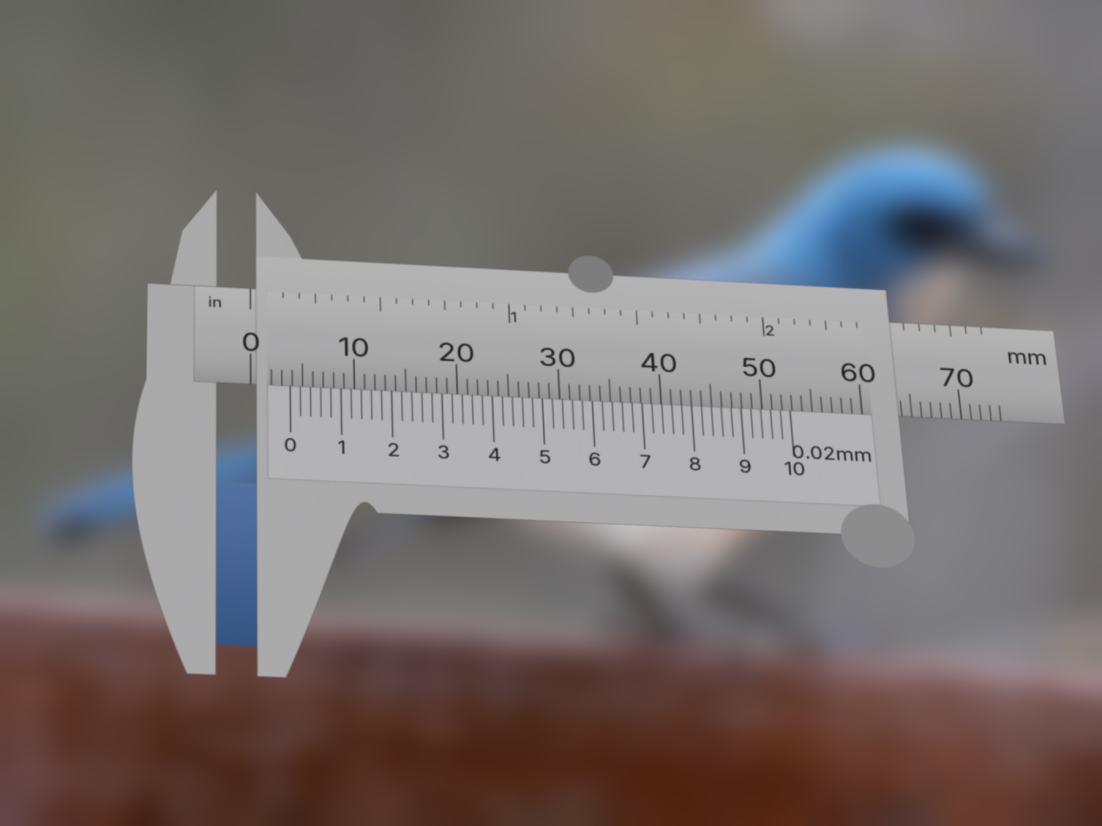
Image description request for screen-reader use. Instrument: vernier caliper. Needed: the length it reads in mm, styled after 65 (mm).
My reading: 3.8 (mm)
